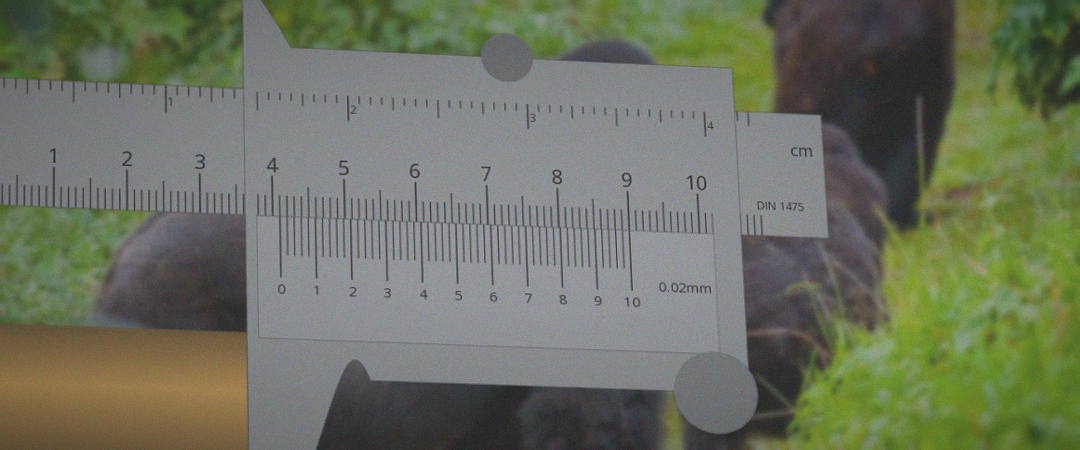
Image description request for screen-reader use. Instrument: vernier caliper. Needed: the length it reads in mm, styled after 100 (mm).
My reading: 41.0 (mm)
